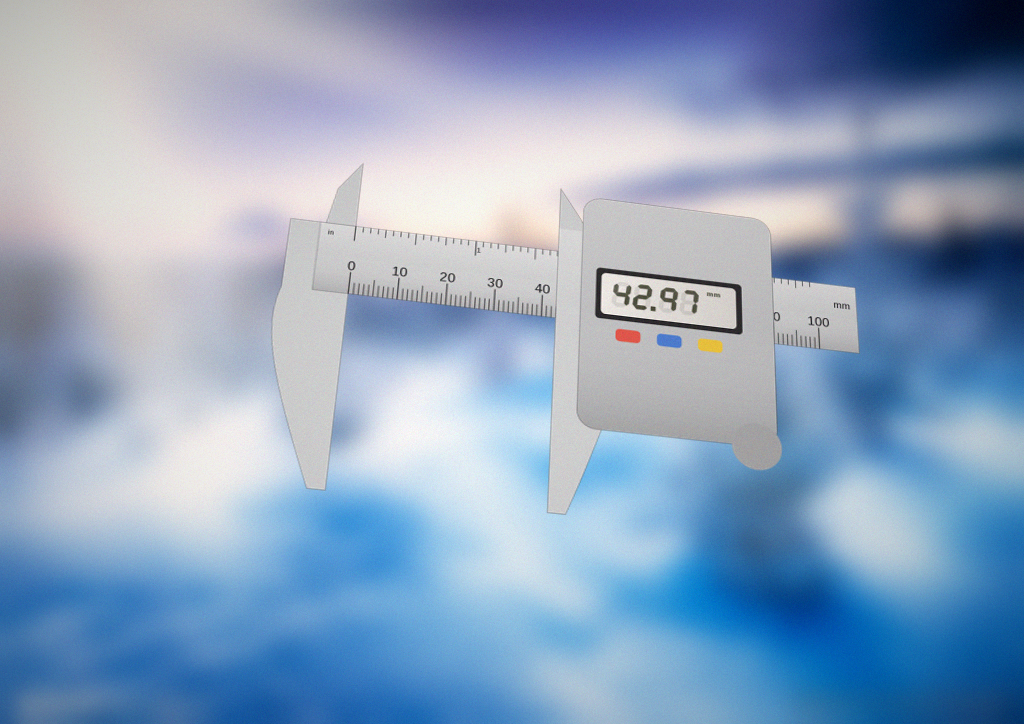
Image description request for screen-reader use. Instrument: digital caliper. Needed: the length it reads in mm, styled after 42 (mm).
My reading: 42.97 (mm)
